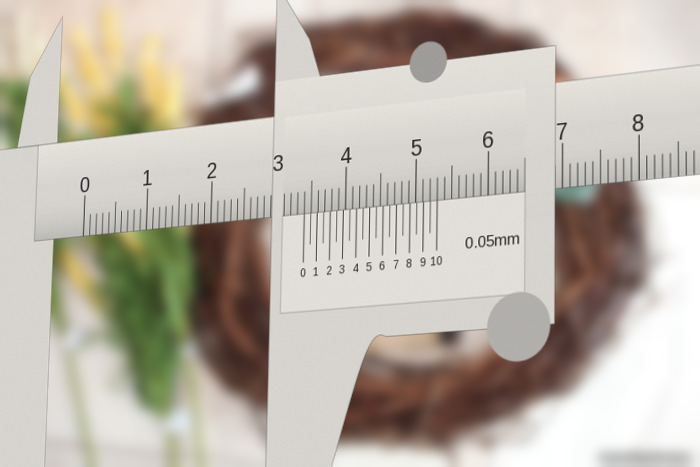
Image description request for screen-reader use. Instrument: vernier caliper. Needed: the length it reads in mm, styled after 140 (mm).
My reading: 34.0 (mm)
